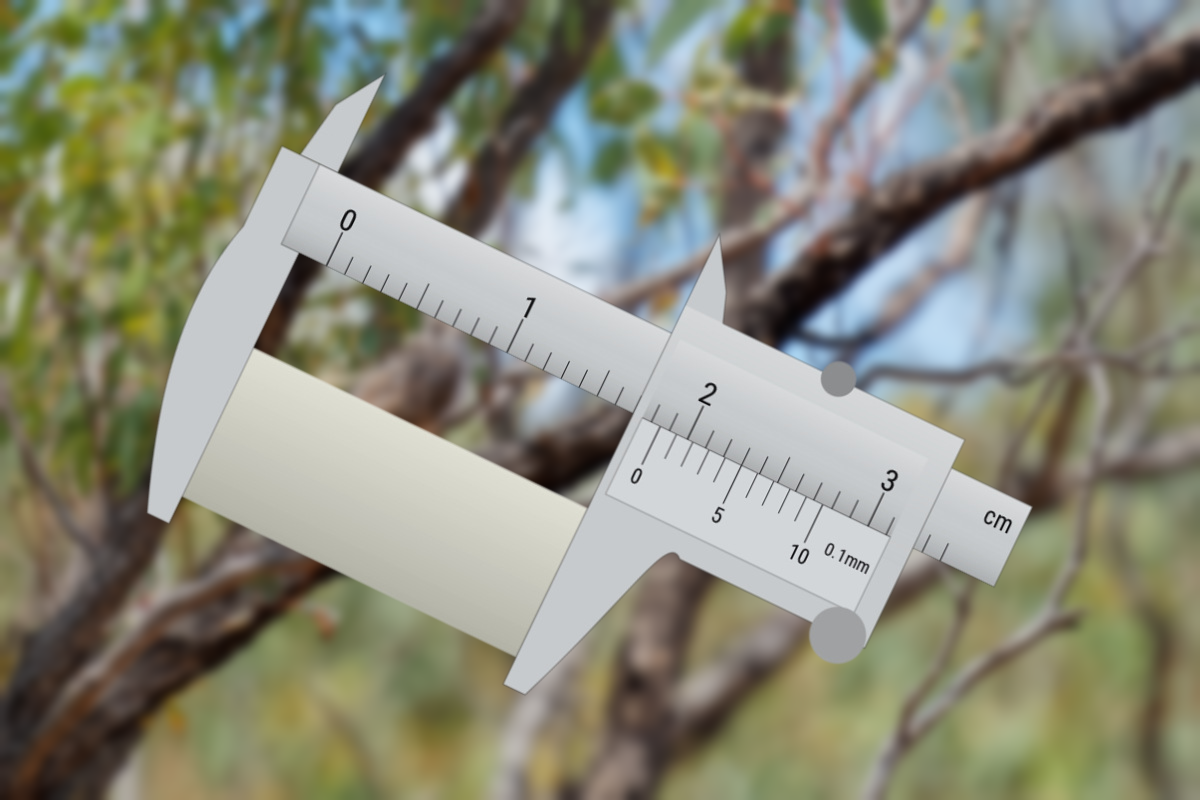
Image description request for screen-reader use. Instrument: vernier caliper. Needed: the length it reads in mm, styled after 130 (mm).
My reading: 18.5 (mm)
